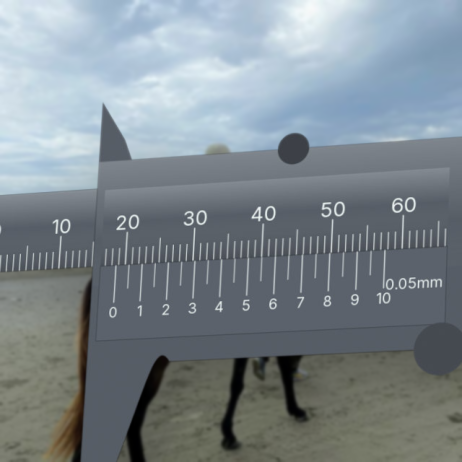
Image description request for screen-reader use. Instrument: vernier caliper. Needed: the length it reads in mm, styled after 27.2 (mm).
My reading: 18.6 (mm)
